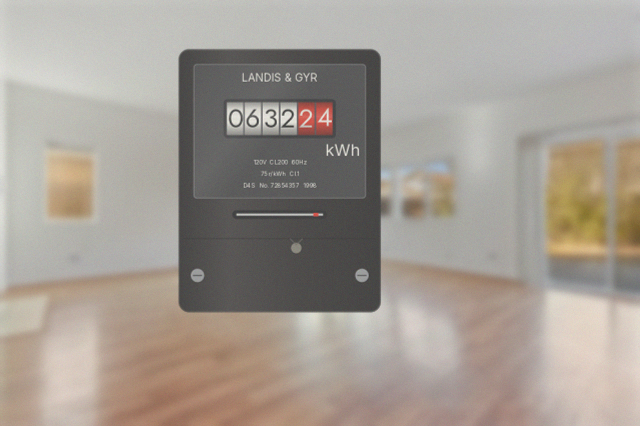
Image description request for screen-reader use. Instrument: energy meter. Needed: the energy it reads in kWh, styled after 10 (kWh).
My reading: 632.24 (kWh)
